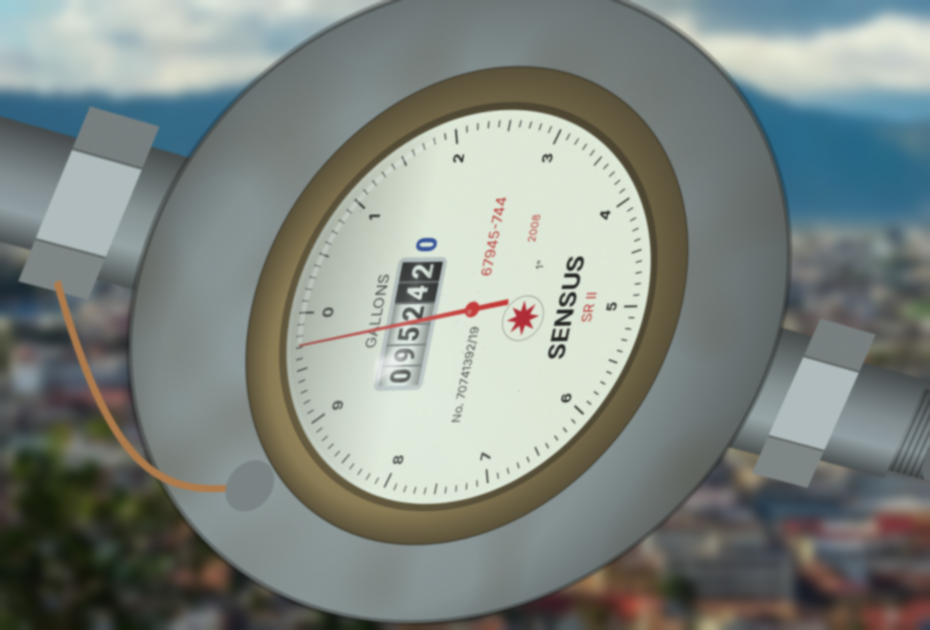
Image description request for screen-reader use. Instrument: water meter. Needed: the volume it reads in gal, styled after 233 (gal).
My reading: 952419.7 (gal)
